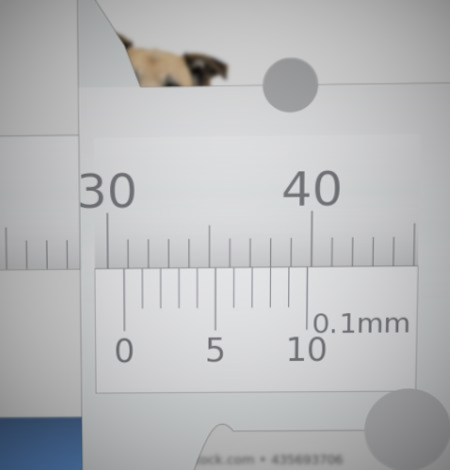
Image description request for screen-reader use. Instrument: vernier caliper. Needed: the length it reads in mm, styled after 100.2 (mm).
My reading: 30.8 (mm)
